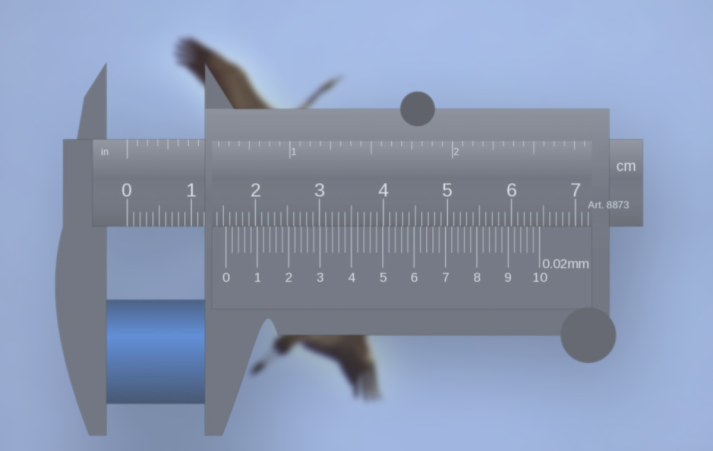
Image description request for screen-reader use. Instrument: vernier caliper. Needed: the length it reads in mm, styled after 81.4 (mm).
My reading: 15.4 (mm)
